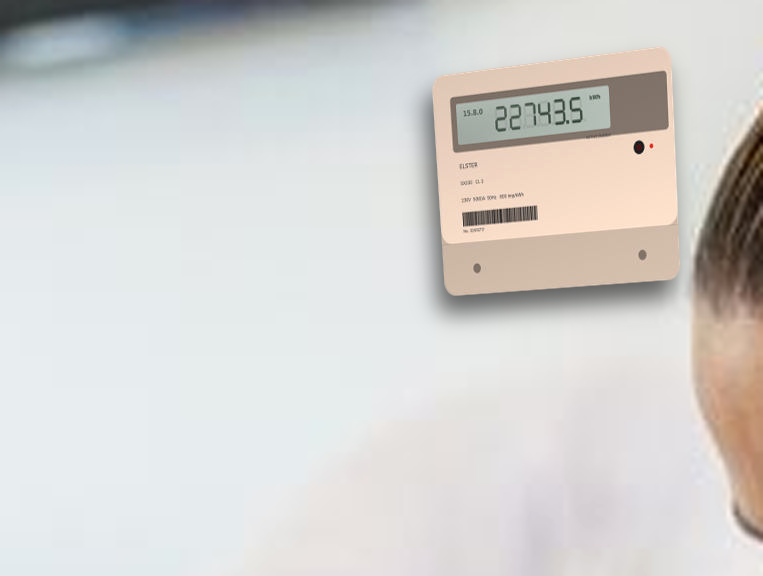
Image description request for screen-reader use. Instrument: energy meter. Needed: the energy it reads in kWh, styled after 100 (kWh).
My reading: 22743.5 (kWh)
